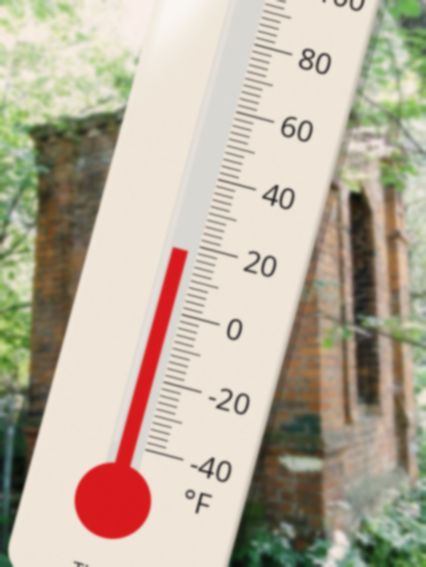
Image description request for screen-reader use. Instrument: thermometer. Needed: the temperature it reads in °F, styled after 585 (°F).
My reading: 18 (°F)
